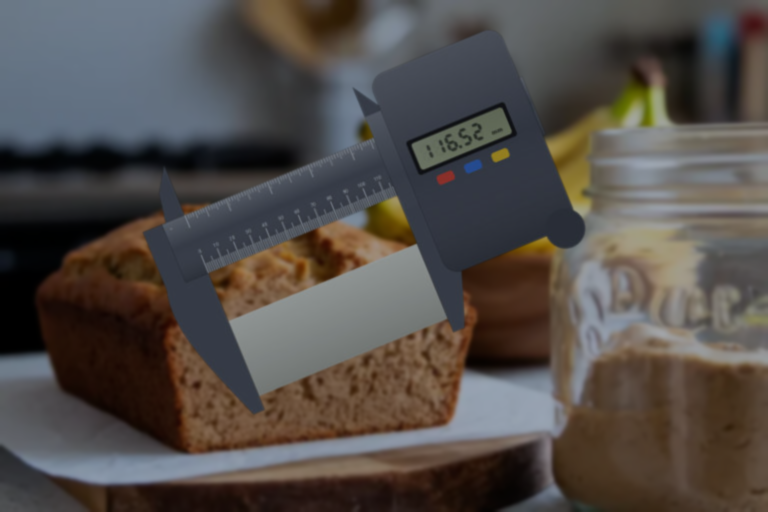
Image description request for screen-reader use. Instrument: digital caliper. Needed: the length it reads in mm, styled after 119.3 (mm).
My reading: 116.52 (mm)
